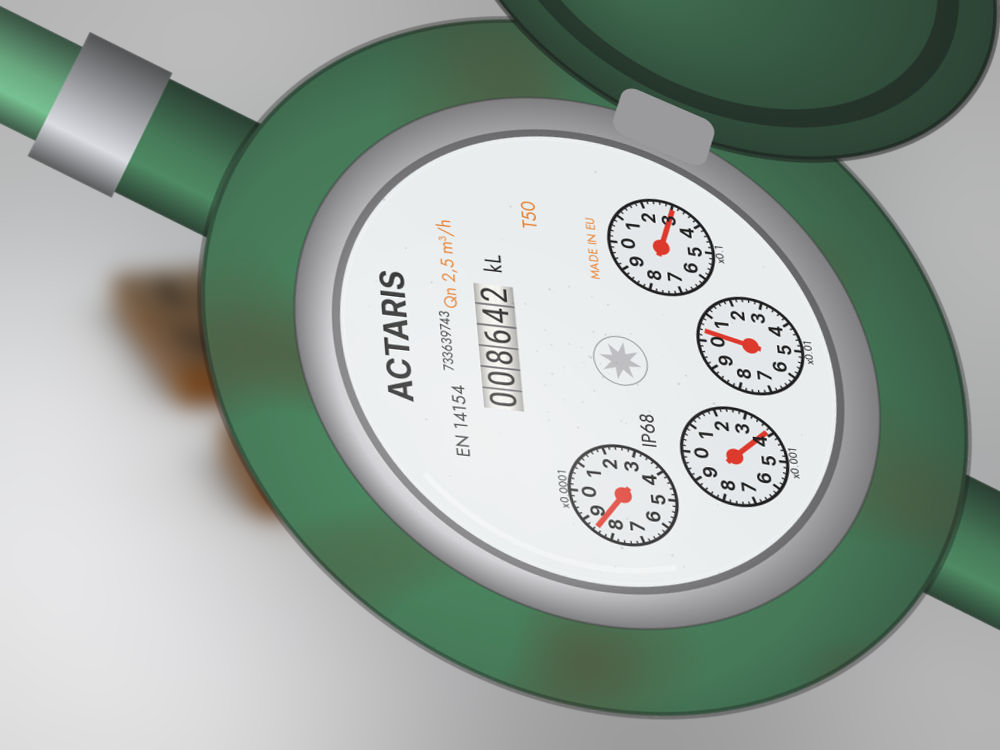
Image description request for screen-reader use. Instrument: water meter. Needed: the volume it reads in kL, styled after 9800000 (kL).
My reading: 8642.3038 (kL)
